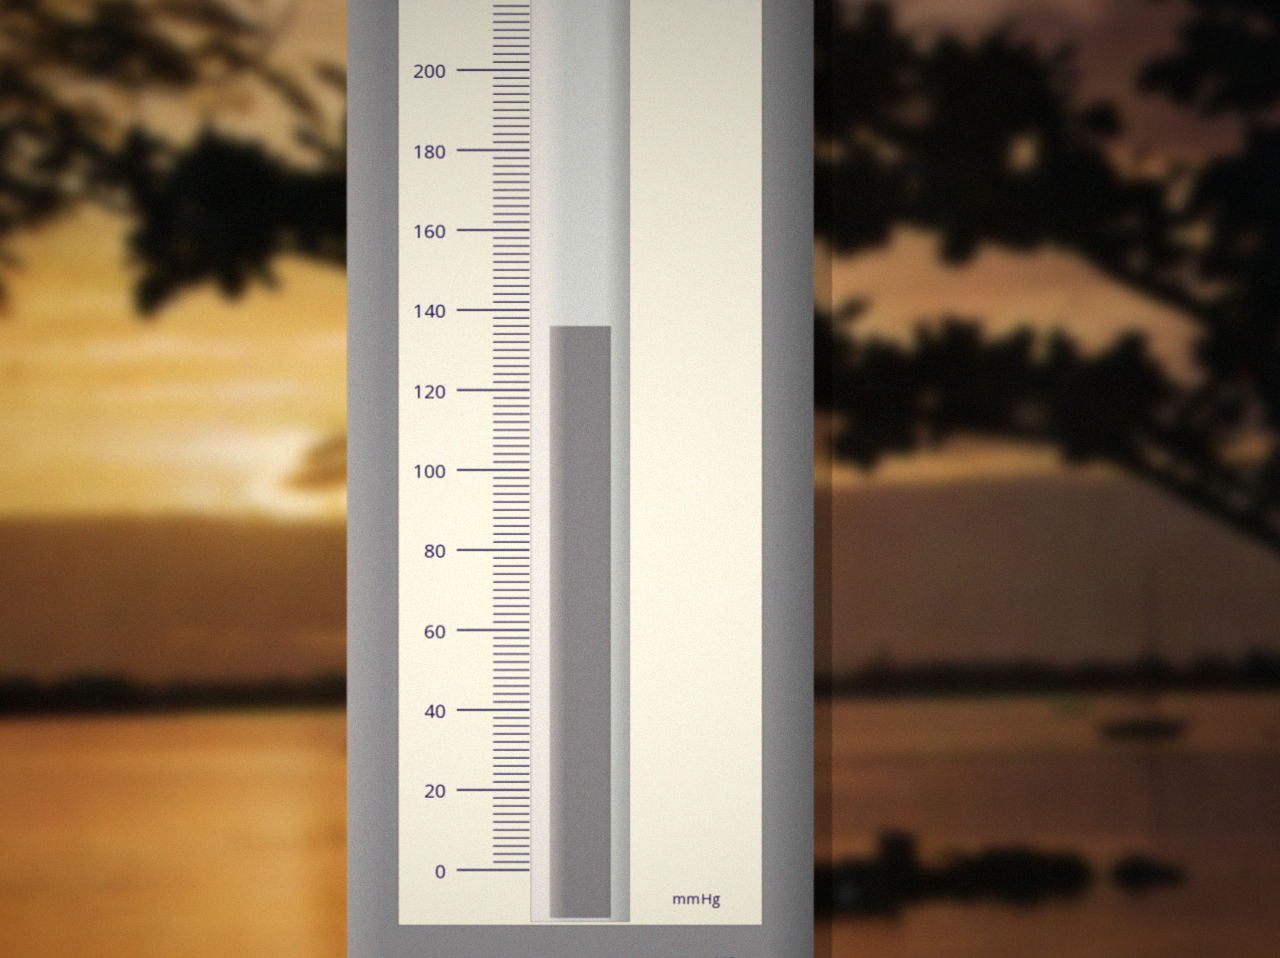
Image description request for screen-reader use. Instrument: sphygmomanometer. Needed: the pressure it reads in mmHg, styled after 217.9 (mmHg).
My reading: 136 (mmHg)
